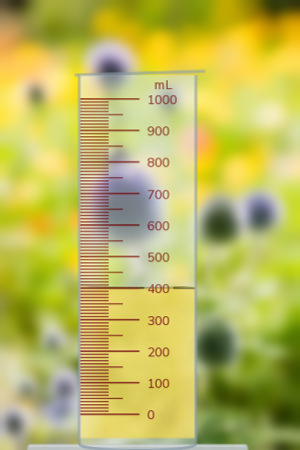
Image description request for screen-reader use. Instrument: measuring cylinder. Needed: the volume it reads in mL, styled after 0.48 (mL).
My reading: 400 (mL)
